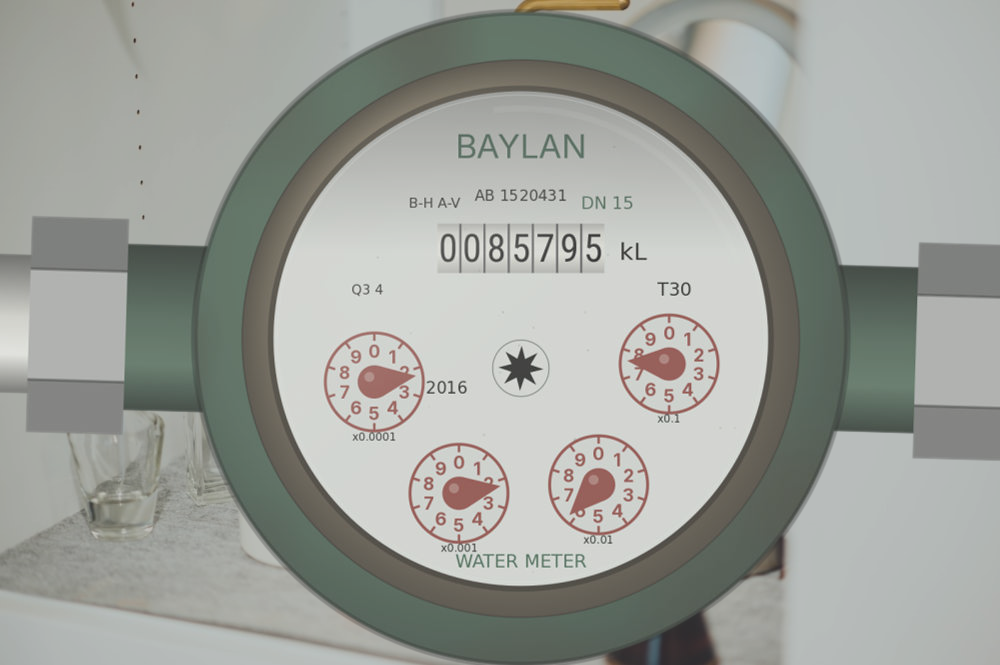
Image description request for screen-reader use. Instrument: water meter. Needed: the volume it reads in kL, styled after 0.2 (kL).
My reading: 85795.7622 (kL)
